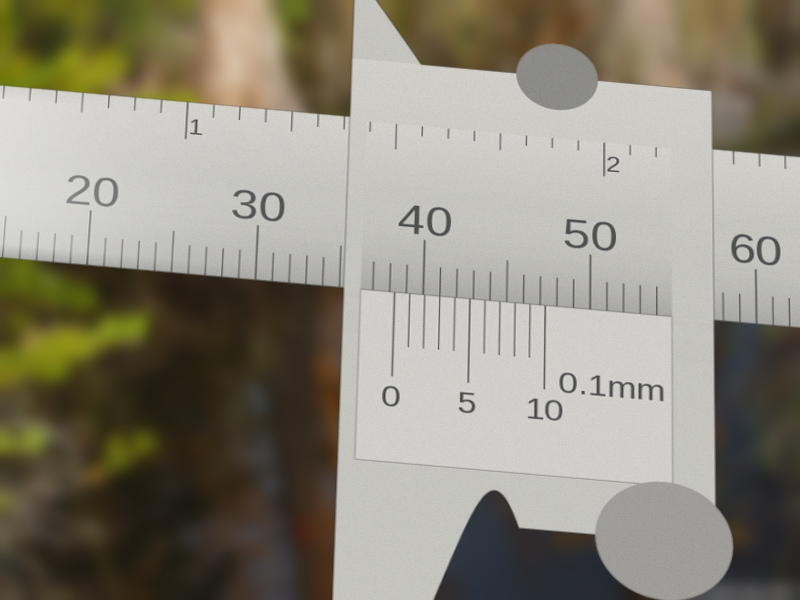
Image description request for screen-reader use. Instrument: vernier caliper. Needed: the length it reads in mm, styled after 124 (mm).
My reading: 38.3 (mm)
